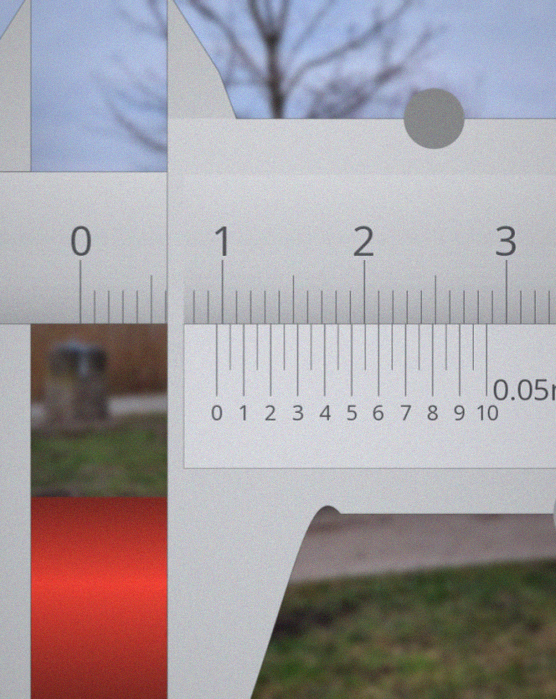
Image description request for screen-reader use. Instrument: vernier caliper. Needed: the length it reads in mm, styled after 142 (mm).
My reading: 9.6 (mm)
